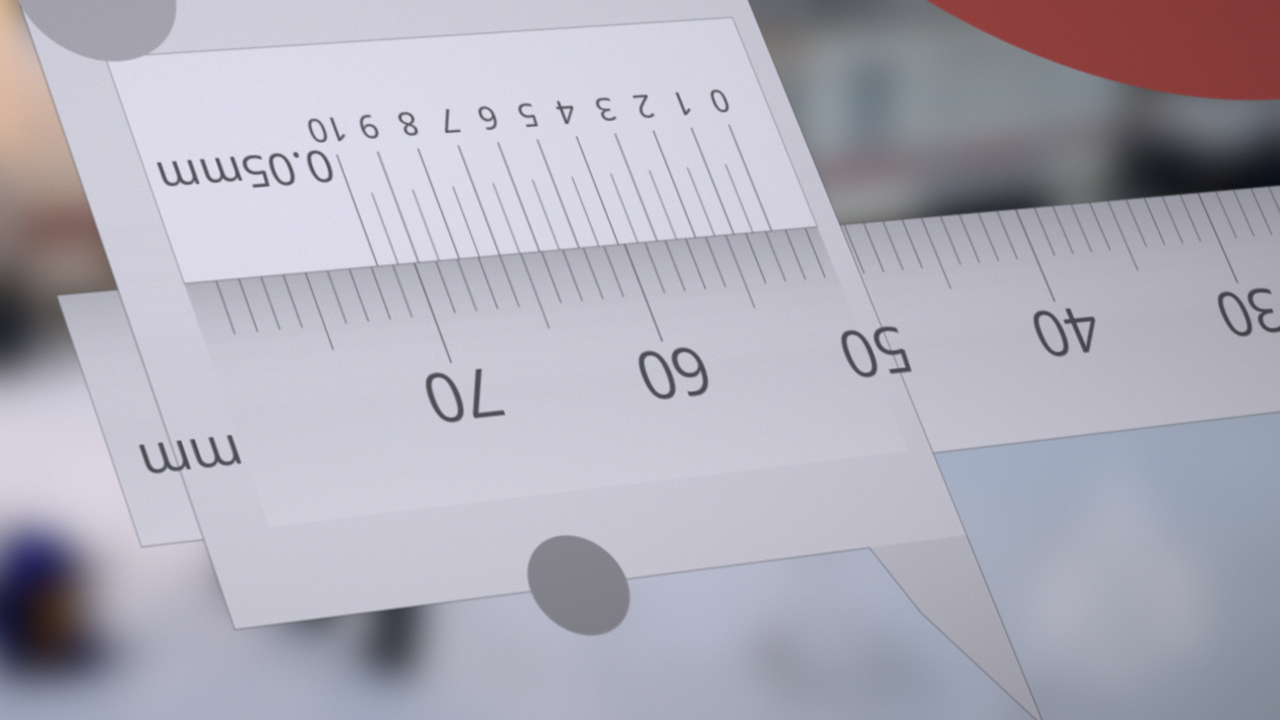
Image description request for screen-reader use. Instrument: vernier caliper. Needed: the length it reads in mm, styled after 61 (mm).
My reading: 52.7 (mm)
